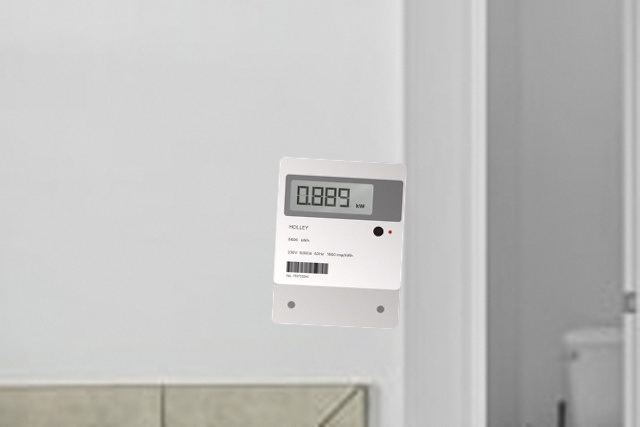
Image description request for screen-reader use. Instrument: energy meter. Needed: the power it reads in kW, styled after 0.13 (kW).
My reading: 0.889 (kW)
